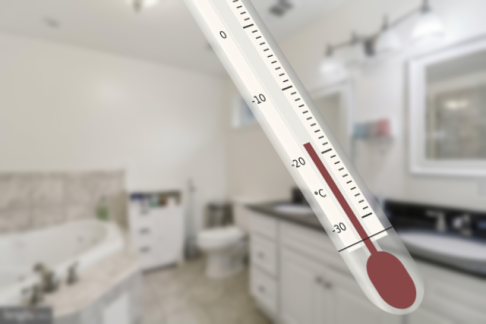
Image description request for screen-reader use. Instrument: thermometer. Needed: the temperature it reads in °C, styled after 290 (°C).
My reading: -18 (°C)
